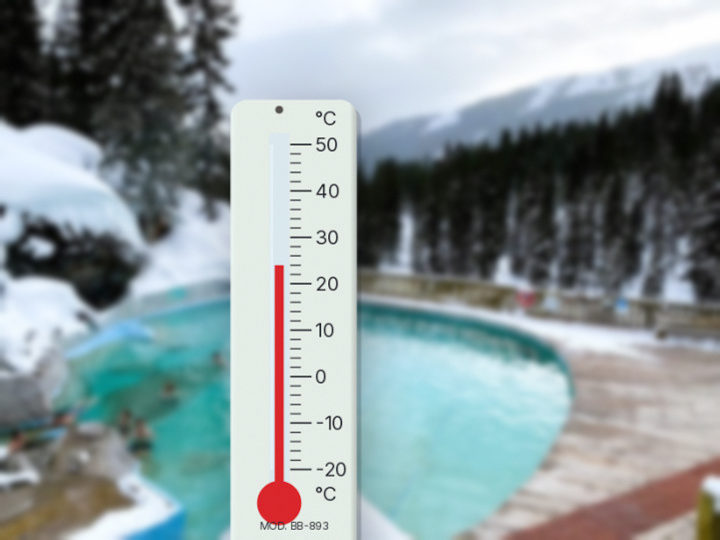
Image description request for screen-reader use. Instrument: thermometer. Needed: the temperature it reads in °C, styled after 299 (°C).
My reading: 24 (°C)
